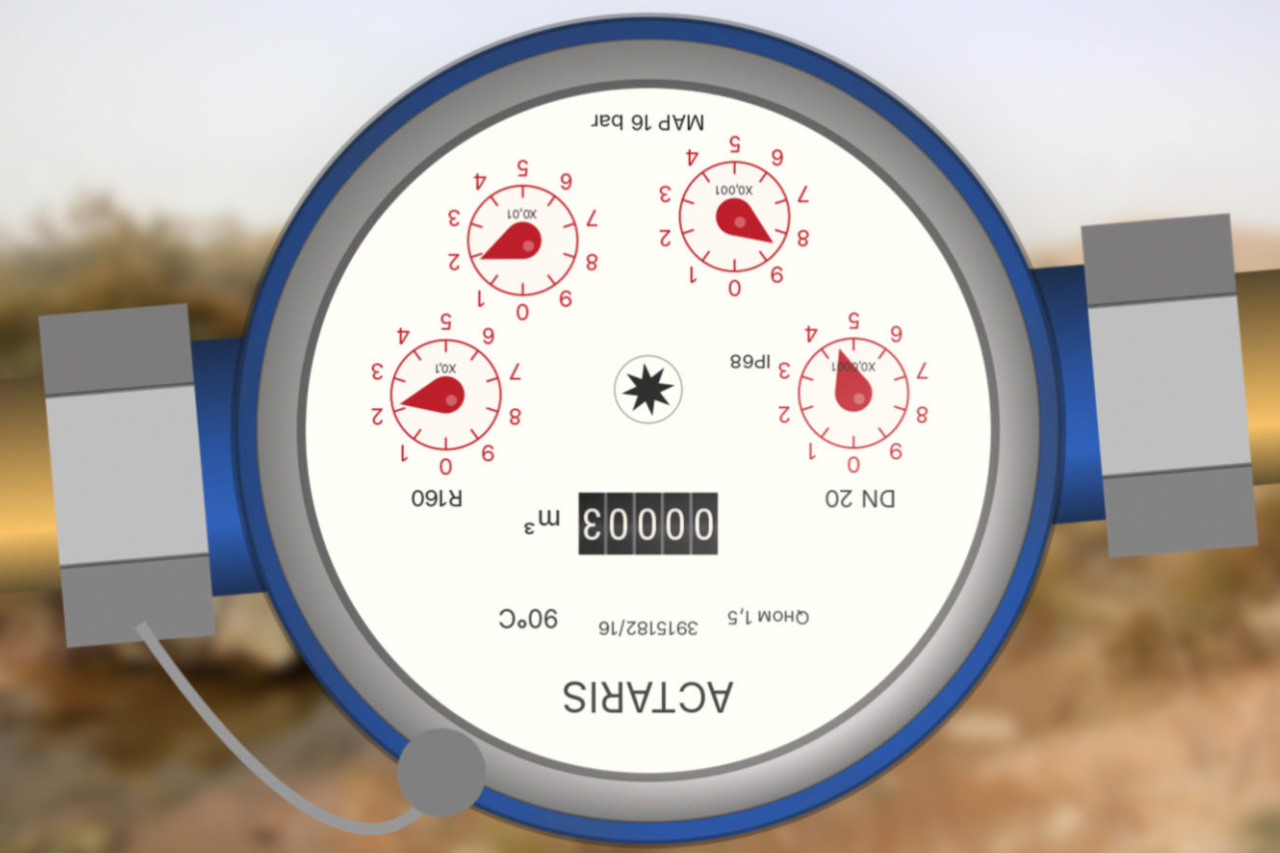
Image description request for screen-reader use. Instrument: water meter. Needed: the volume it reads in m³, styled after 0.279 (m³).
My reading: 3.2184 (m³)
